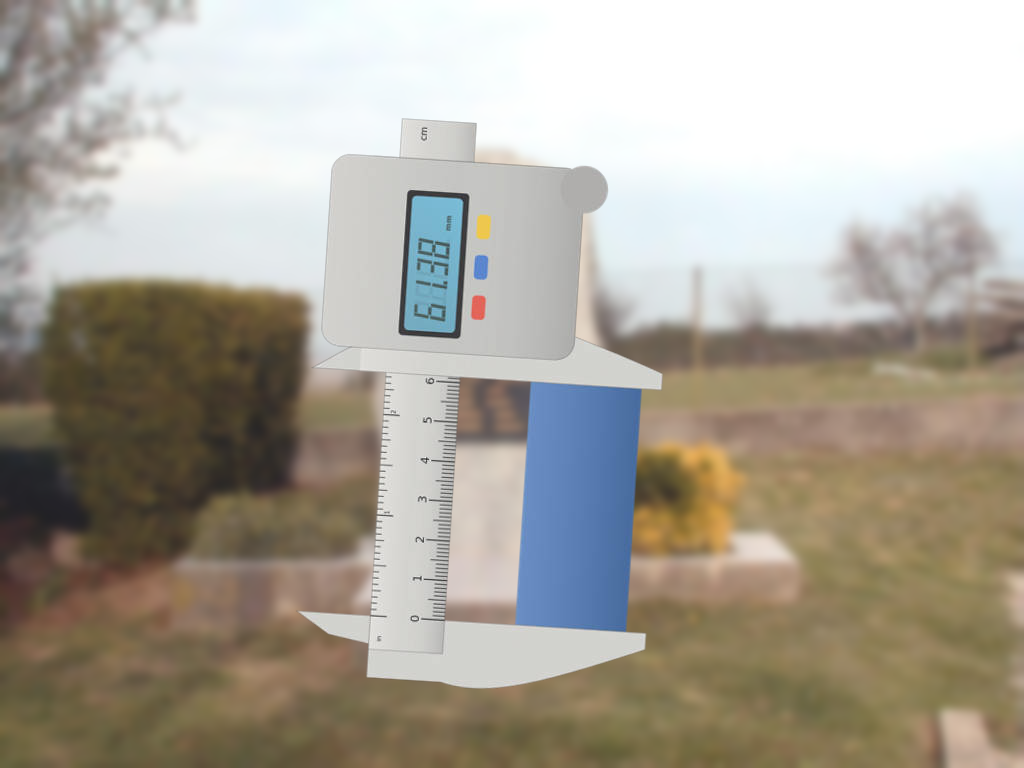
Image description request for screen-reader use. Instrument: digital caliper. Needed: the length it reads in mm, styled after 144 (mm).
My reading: 61.38 (mm)
